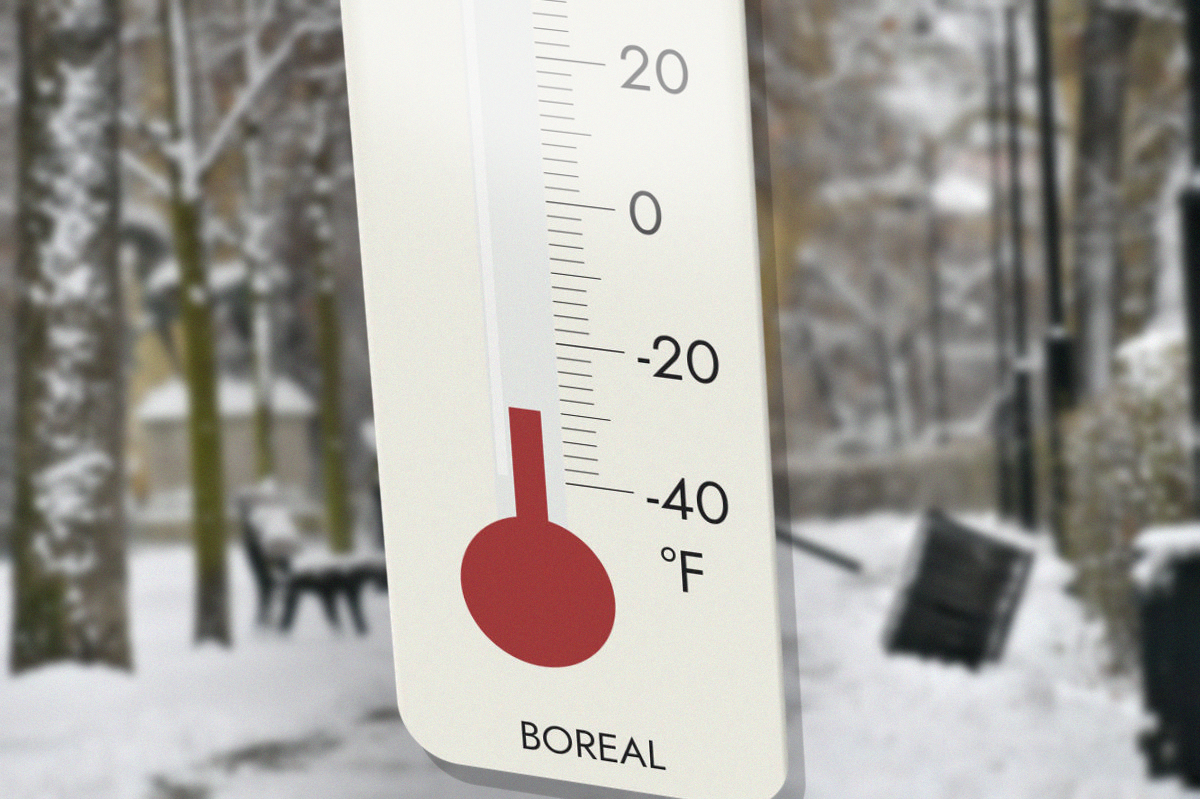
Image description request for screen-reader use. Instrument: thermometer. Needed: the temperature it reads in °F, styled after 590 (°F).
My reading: -30 (°F)
